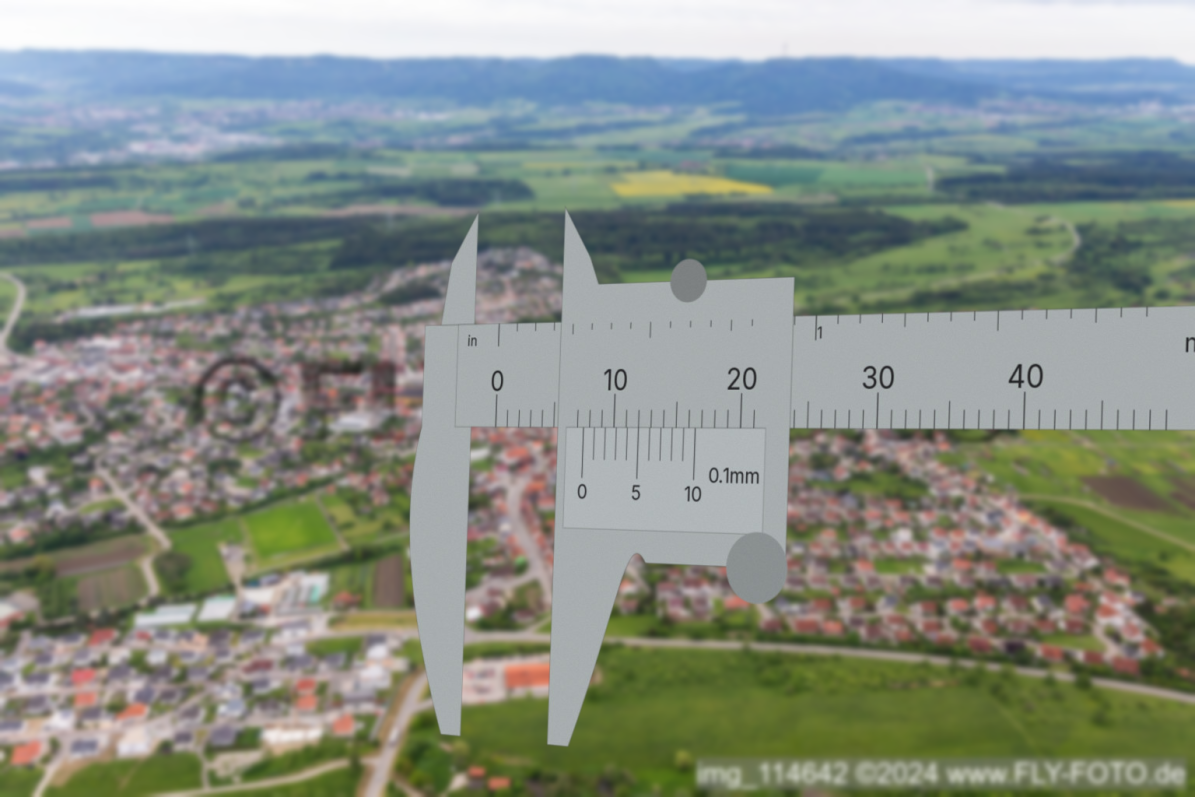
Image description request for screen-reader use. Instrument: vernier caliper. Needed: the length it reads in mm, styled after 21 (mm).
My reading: 7.5 (mm)
